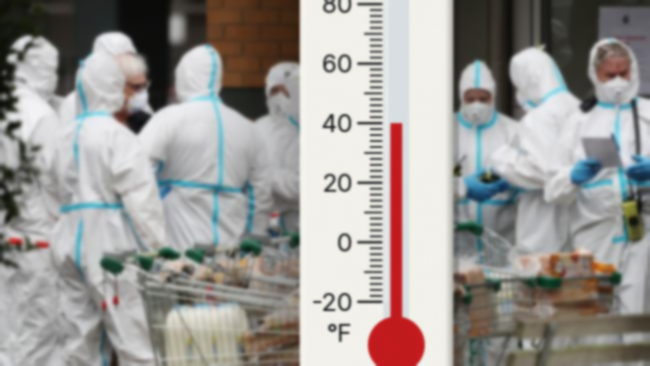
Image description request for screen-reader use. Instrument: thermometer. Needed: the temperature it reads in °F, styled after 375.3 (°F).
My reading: 40 (°F)
